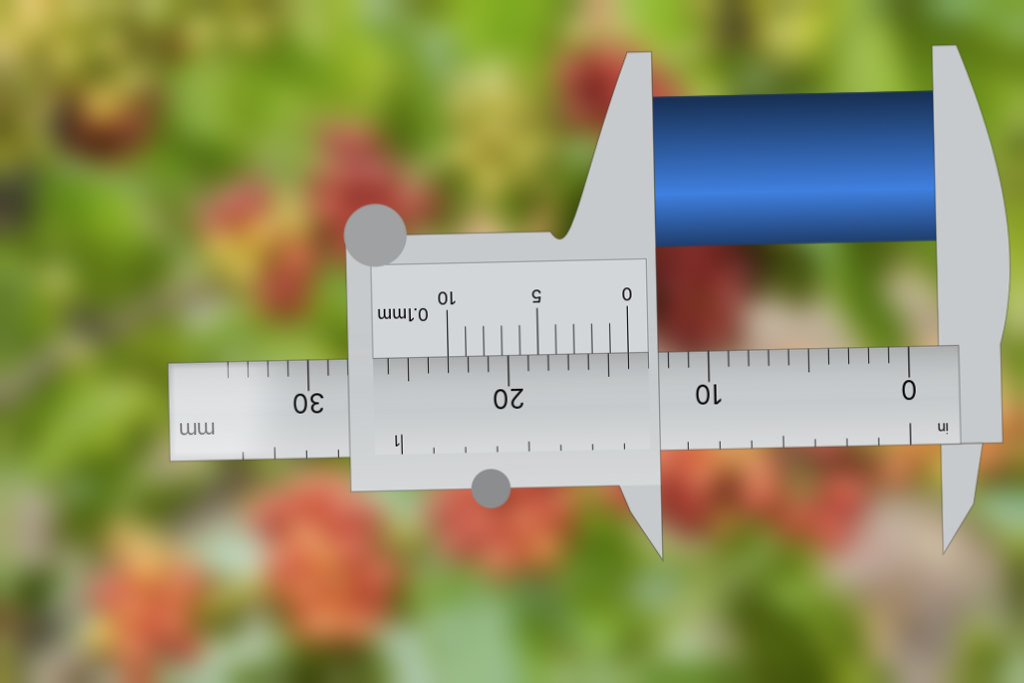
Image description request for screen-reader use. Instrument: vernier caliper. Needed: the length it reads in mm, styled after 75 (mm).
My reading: 14.0 (mm)
